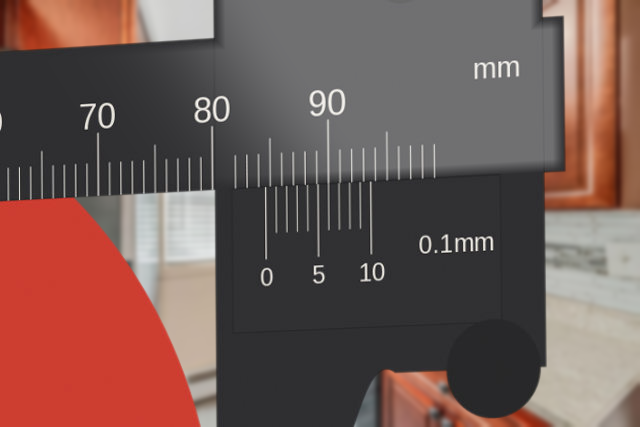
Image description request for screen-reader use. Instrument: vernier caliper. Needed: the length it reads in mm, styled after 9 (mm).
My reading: 84.6 (mm)
